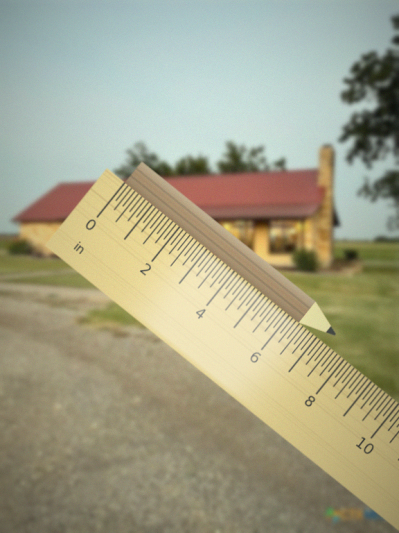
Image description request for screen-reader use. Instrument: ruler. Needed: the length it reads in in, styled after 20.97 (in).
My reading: 7.375 (in)
